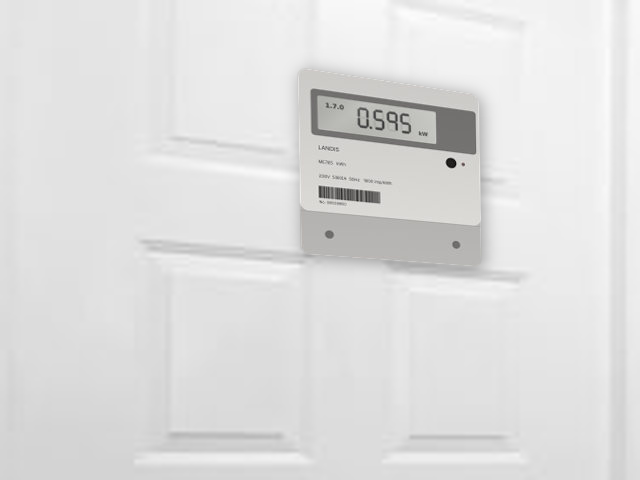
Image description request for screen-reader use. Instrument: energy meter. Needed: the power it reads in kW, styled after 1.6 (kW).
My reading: 0.595 (kW)
